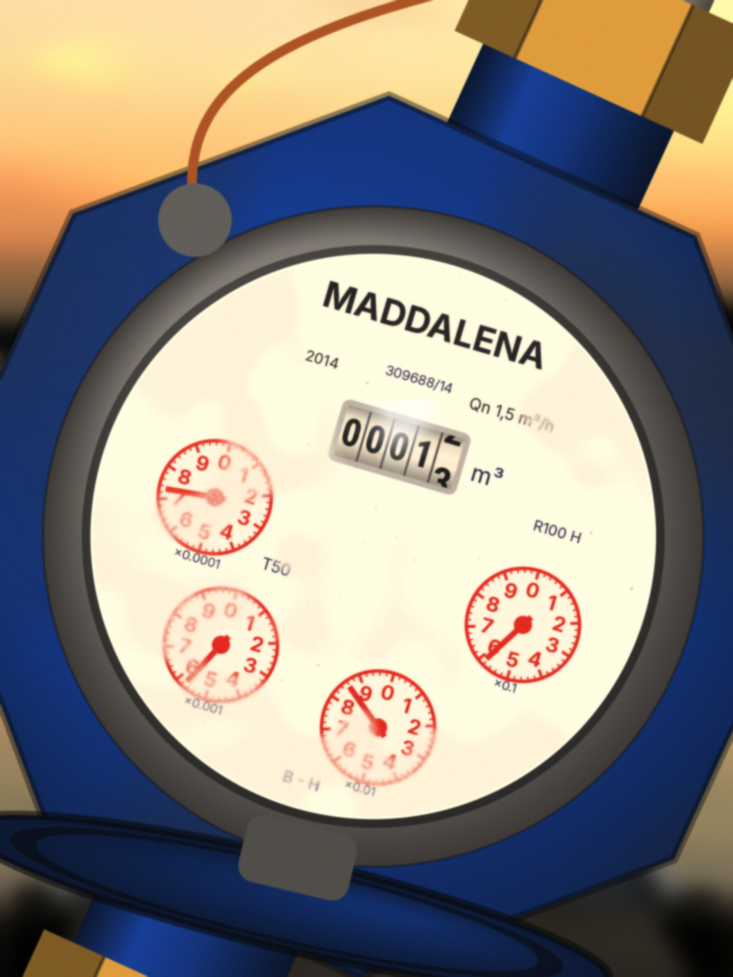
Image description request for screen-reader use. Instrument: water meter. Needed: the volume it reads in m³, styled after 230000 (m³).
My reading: 12.5857 (m³)
